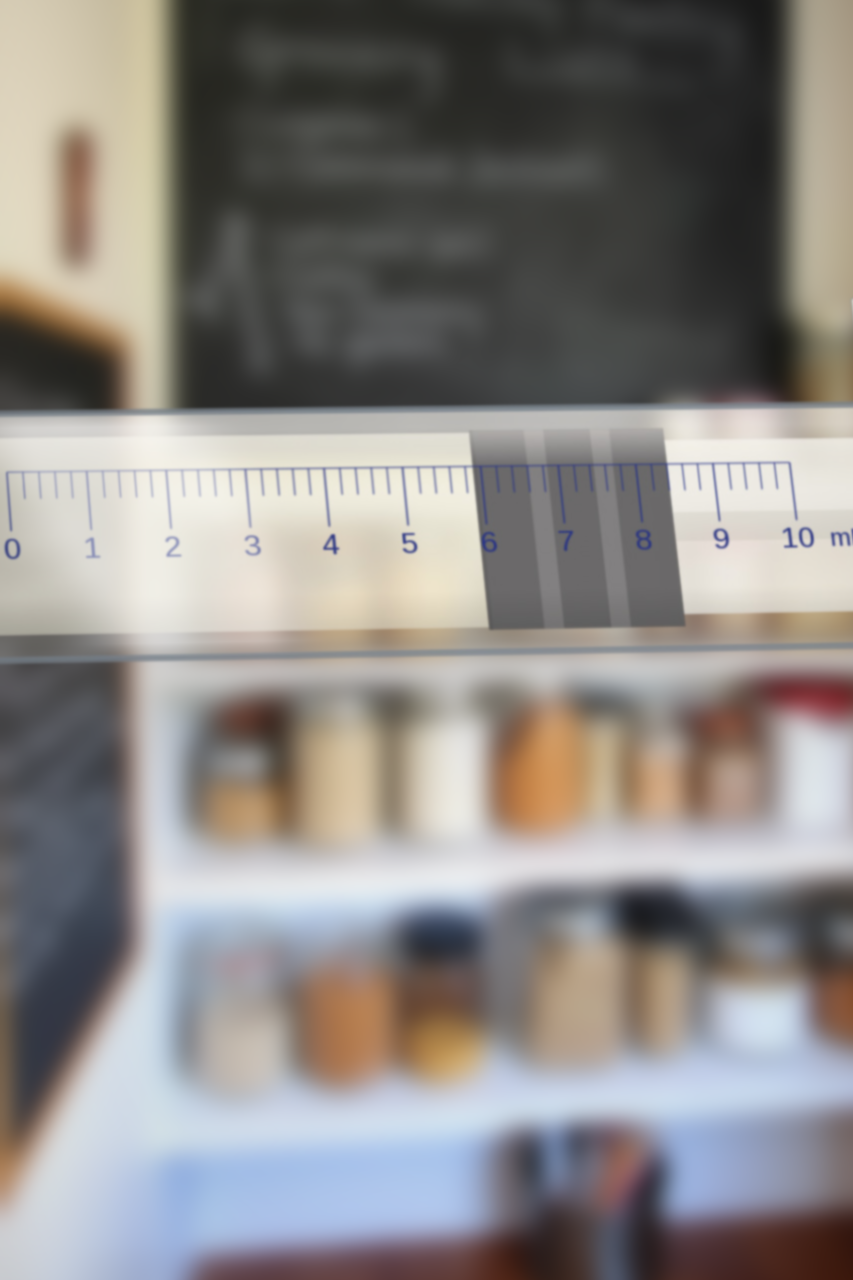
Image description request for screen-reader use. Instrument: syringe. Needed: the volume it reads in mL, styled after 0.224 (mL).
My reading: 5.9 (mL)
